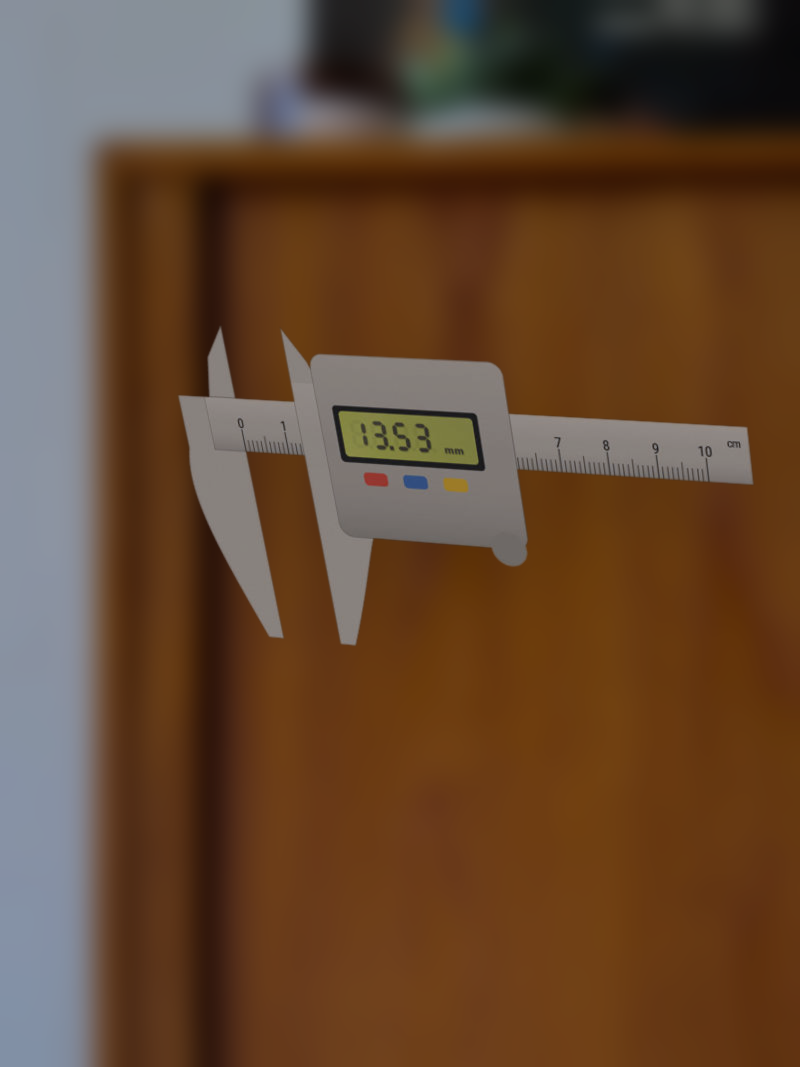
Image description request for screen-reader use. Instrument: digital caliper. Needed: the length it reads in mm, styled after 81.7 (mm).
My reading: 13.53 (mm)
